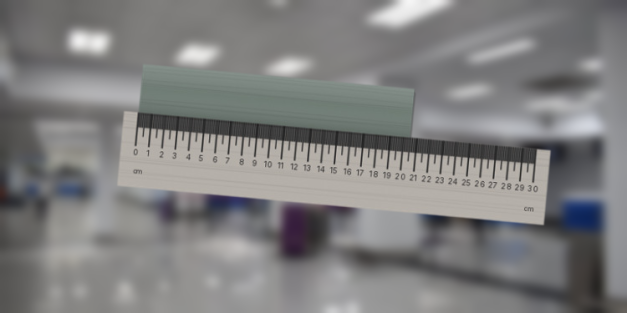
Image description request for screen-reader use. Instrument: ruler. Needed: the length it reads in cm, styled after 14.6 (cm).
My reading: 20.5 (cm)
